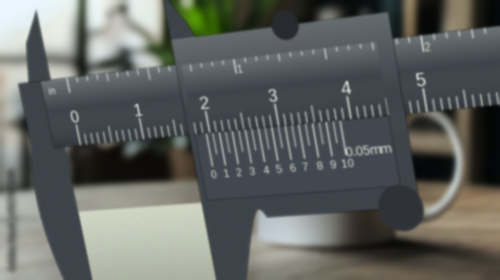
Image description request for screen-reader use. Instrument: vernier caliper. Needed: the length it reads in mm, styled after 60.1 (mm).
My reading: 19.5 (mm)
